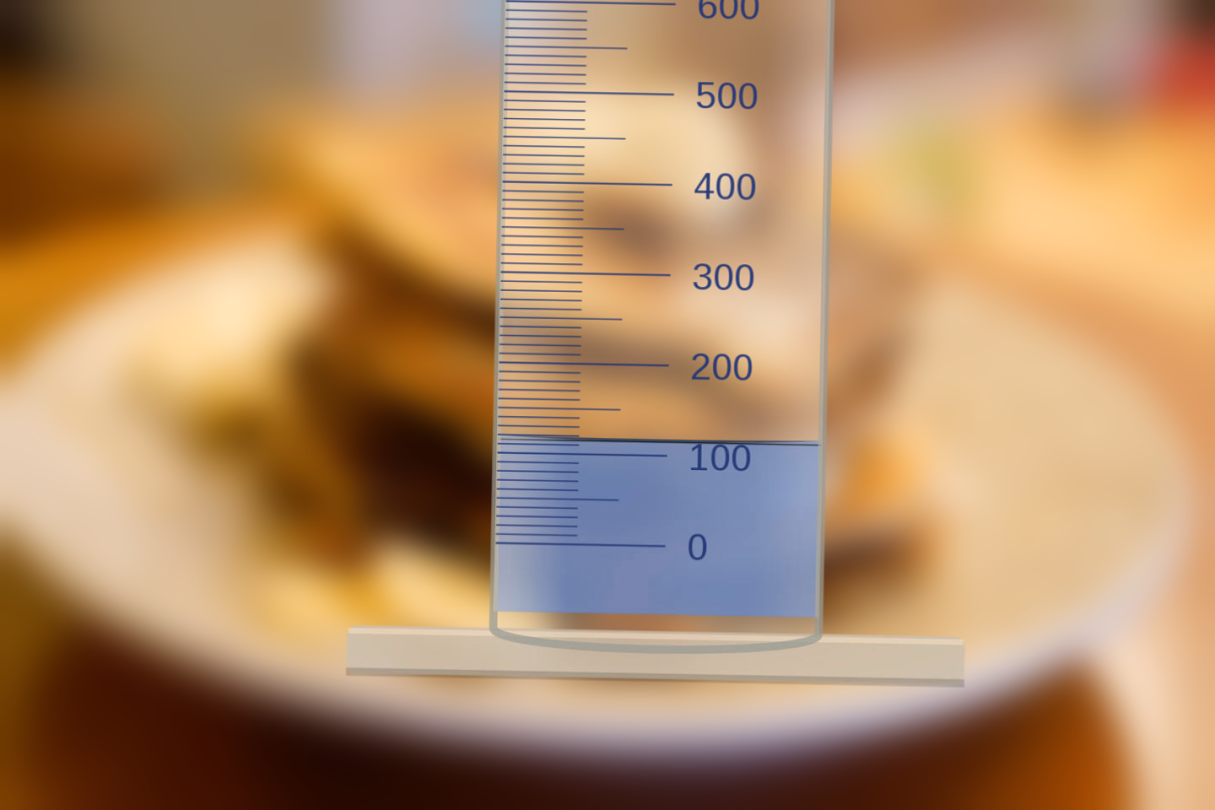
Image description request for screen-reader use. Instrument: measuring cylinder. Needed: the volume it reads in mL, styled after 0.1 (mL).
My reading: 115 (mL)
